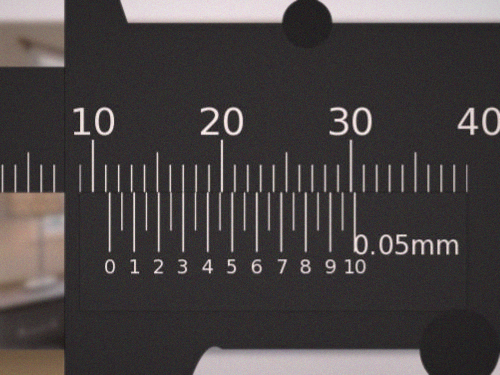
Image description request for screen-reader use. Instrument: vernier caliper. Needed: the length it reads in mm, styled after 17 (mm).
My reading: 11.3 (mm)
